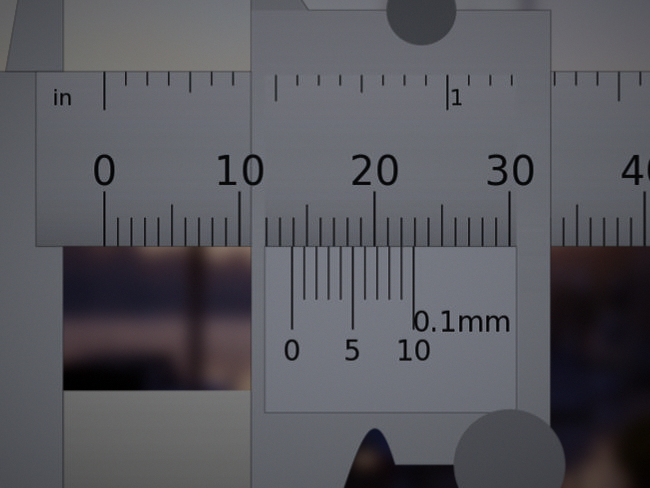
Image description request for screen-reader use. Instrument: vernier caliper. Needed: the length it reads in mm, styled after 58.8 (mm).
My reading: 13.9 (mm)
